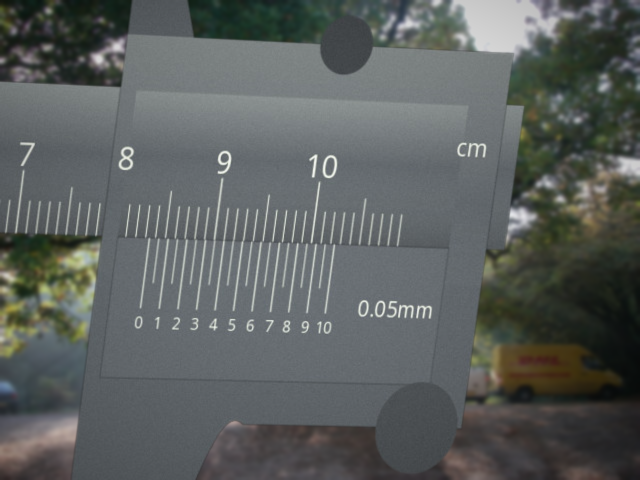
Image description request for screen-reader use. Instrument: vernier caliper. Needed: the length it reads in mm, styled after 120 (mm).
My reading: 83.4 (mm)
